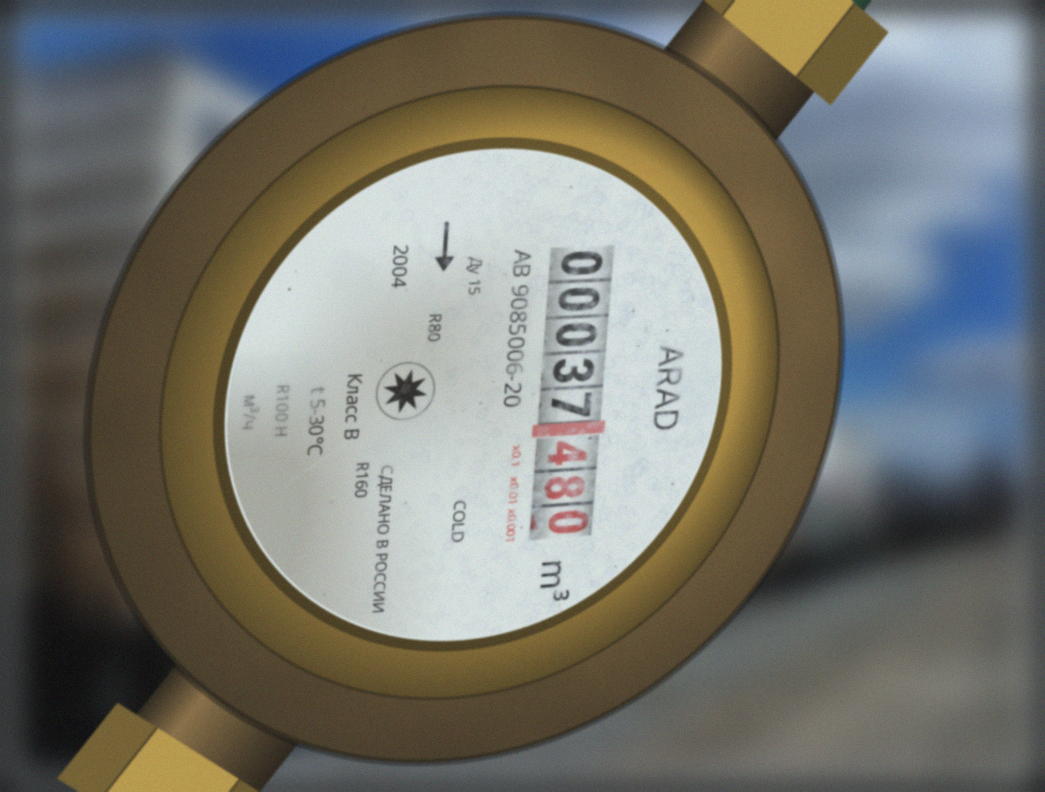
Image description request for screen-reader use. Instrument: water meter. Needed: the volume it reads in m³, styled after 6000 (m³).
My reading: 37.480 (m³)
